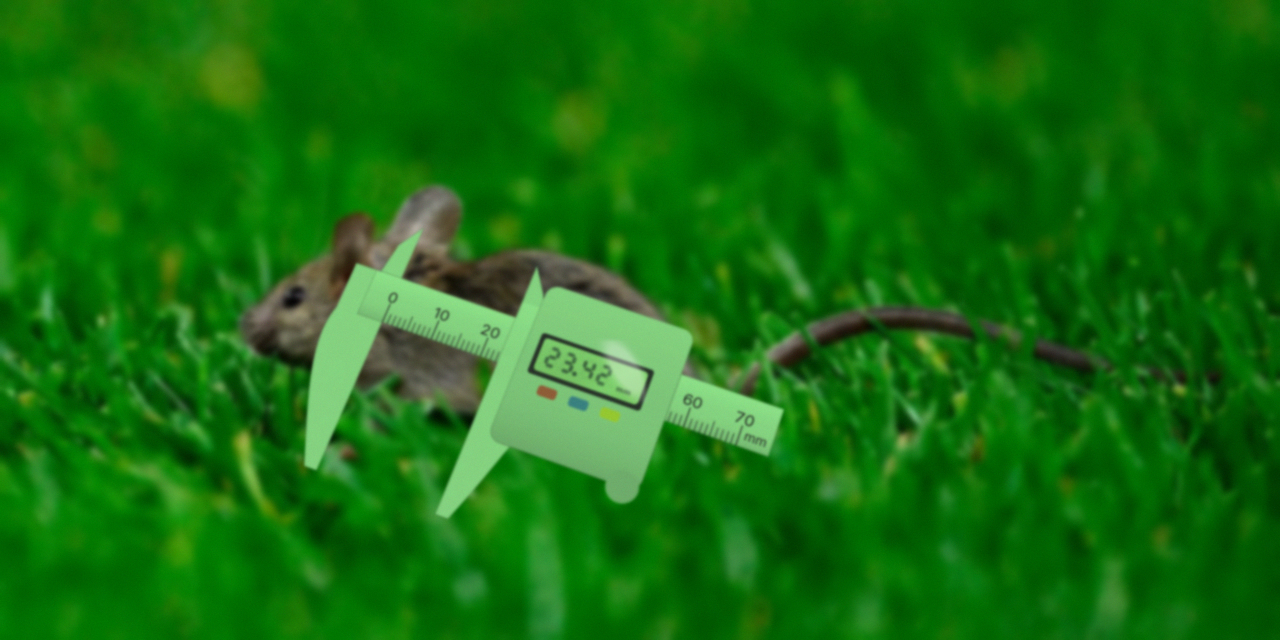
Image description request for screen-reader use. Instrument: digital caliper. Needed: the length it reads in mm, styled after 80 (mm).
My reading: 23.42 (mm)
